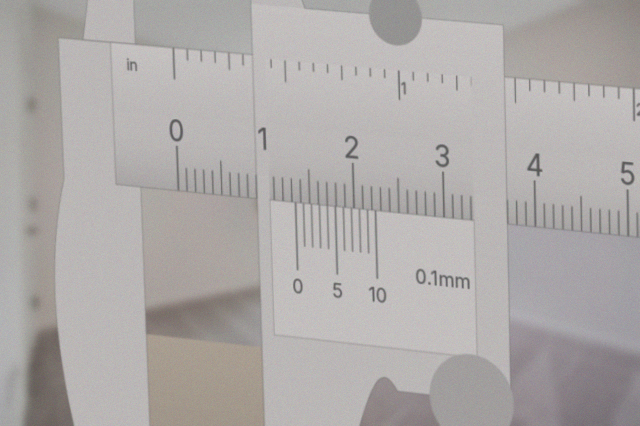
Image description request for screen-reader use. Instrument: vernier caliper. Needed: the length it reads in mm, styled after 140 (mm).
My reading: 13.4 (mm)
